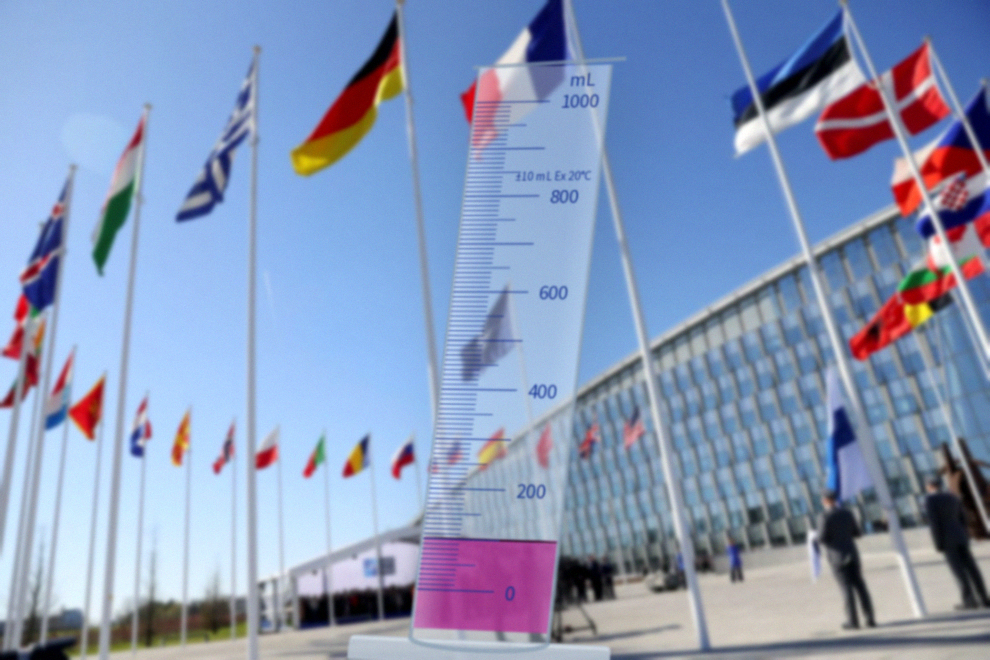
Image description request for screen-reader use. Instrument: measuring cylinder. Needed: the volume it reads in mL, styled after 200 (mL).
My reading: 100 (mL)
